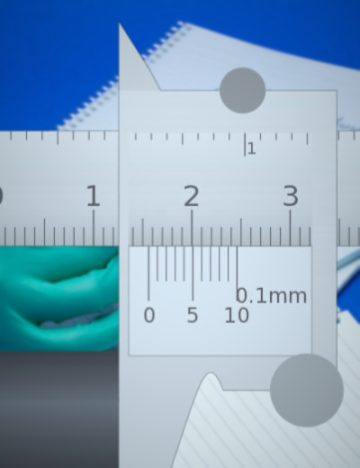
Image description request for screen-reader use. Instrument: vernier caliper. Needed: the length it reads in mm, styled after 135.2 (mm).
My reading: 15.6 (mm)
